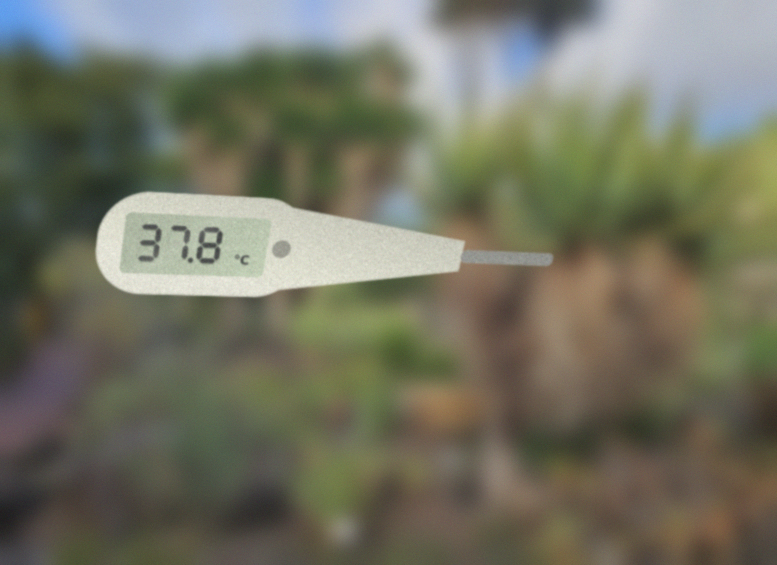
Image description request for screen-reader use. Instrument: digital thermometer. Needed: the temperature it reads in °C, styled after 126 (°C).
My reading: 37.8 (°C)
